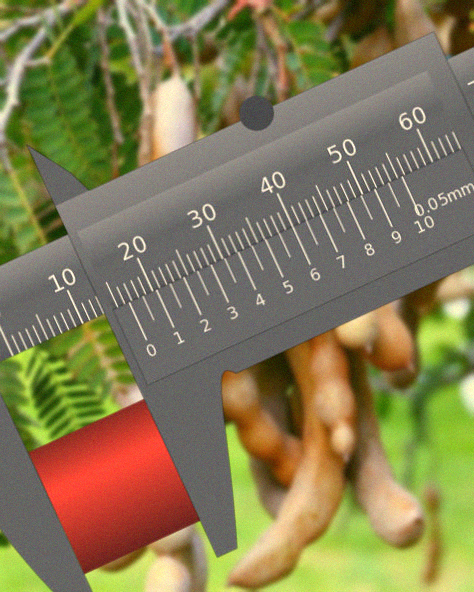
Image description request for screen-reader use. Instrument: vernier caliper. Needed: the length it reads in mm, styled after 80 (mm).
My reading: 16.6 (mm)
